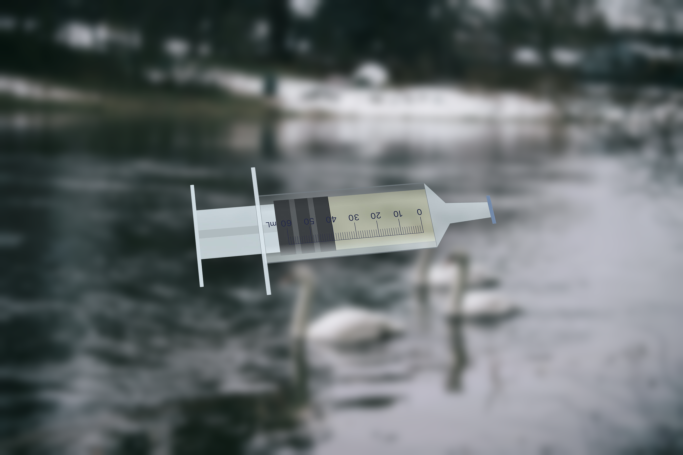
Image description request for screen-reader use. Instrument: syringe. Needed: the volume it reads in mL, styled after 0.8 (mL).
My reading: 40 (mL)
